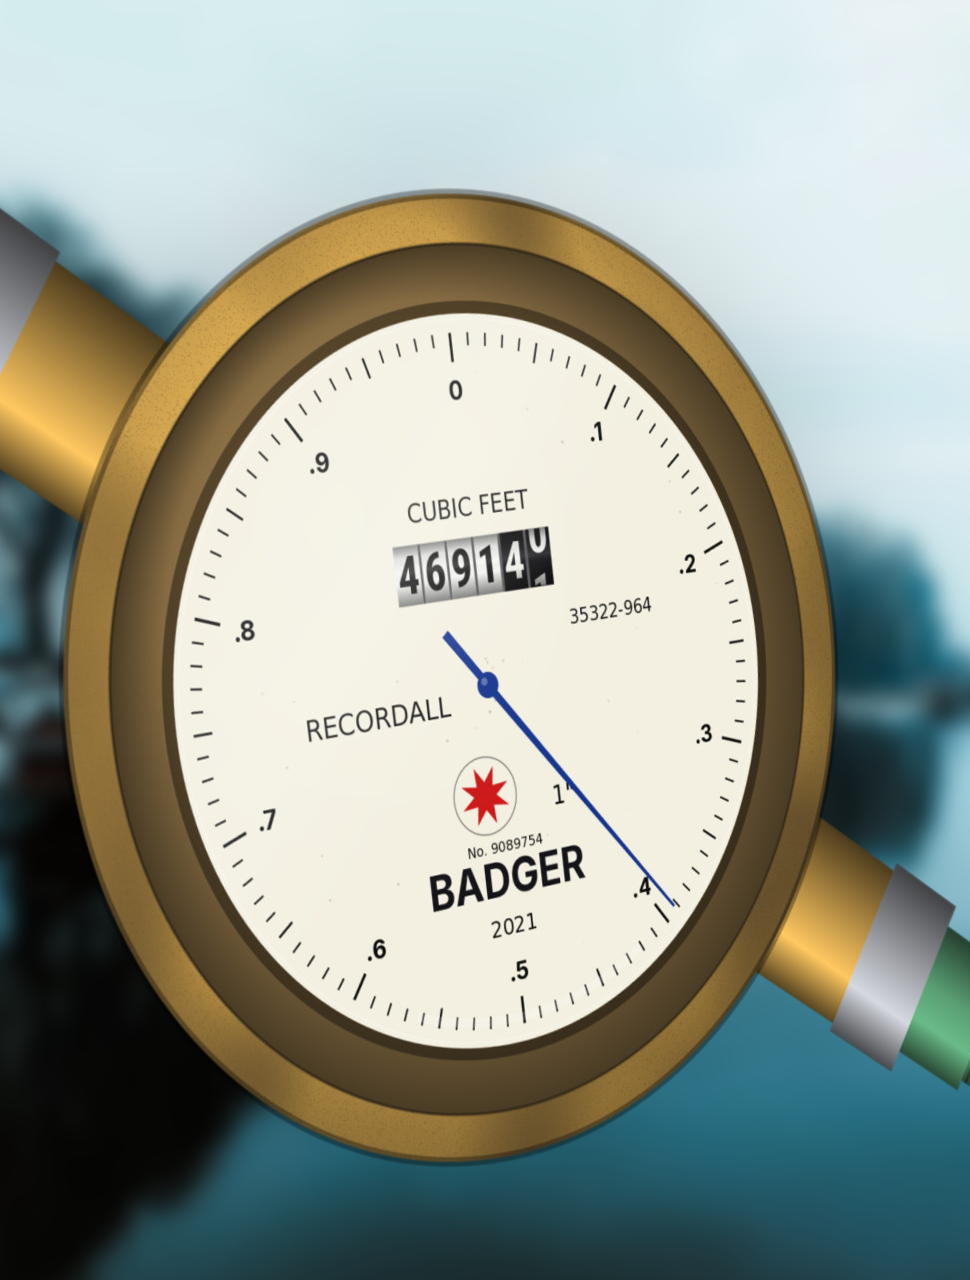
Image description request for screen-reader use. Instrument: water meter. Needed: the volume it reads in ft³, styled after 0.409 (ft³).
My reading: 469140.39 (ft³)
